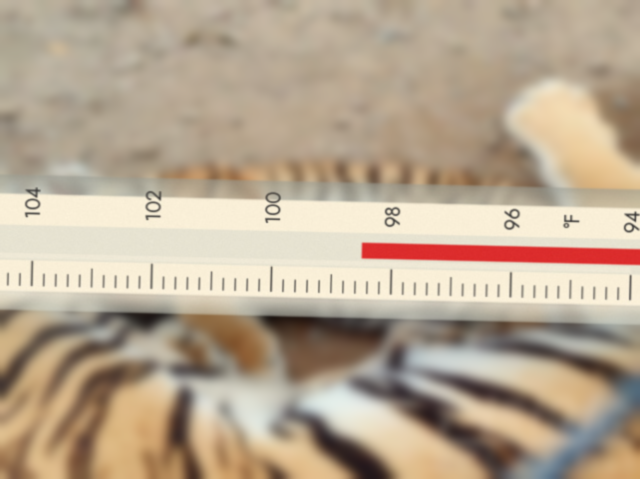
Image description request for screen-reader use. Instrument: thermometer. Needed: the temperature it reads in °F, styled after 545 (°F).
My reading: 98.5 (°F)
